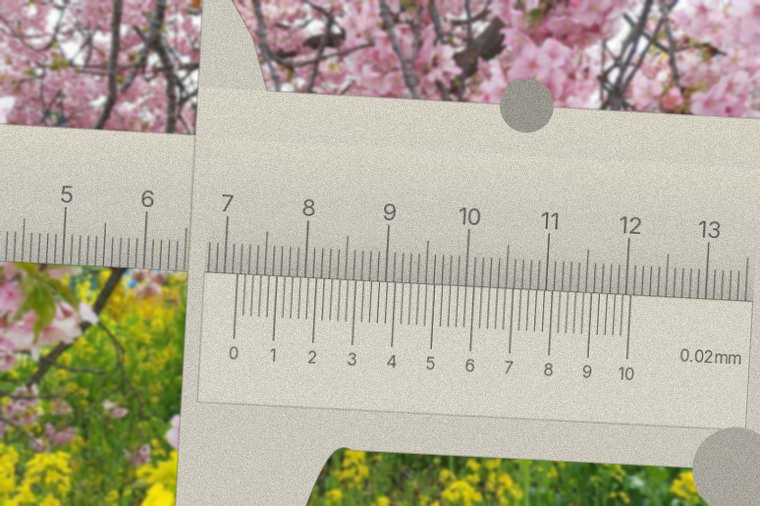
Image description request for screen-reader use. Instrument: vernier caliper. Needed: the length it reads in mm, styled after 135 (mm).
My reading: 71.6 (mm)
